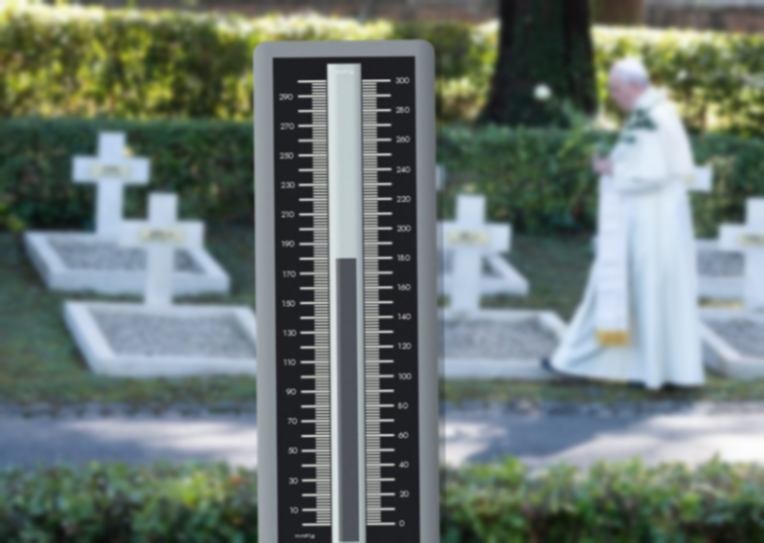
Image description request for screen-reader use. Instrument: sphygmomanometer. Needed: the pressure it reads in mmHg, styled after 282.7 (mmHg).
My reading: 180 (mmHg)
